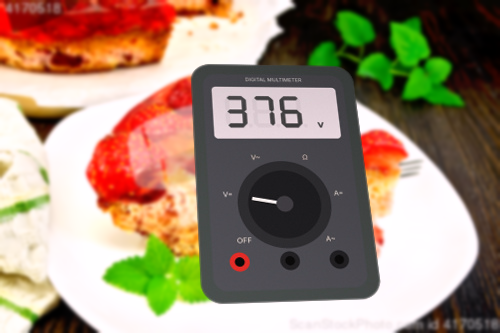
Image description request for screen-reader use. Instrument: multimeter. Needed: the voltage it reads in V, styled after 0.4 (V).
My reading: 376 (V)
